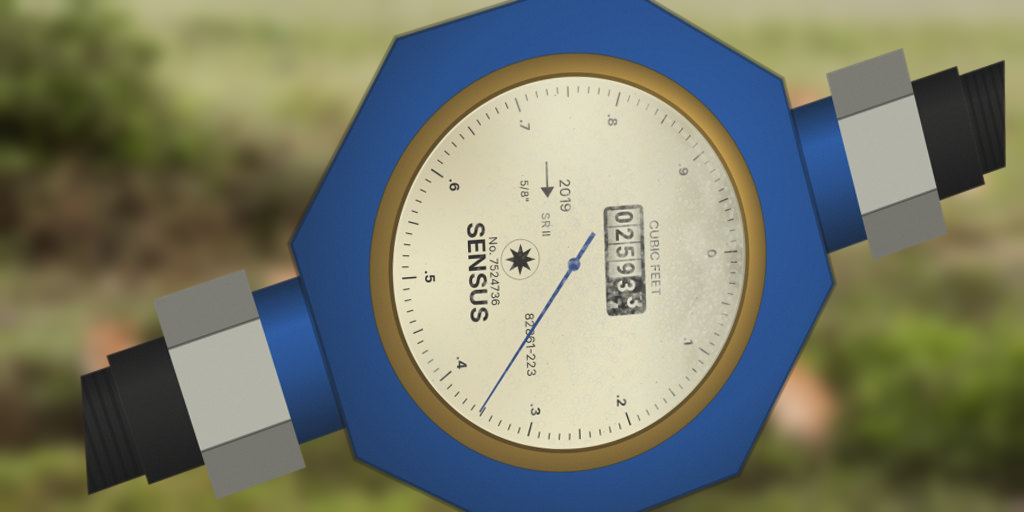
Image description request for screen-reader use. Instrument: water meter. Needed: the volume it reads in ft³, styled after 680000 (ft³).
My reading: 25933.35 (ft³)
